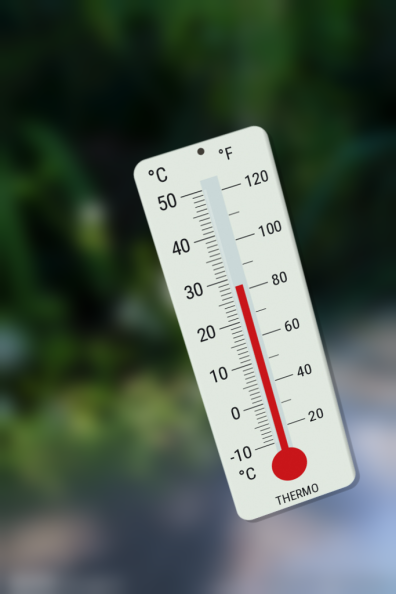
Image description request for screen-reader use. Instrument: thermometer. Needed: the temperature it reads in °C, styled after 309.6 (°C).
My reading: 28 (°C)
